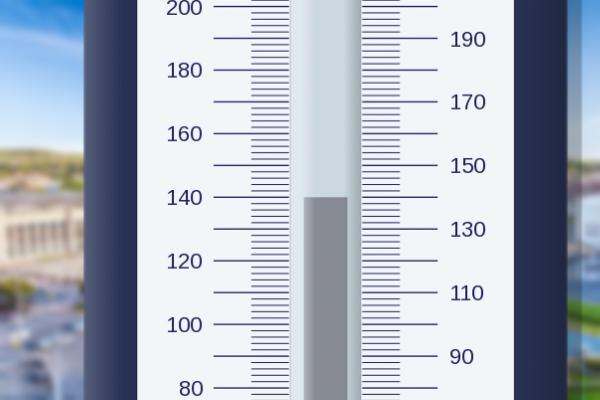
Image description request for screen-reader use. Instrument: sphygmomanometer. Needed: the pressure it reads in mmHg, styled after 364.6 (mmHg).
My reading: 140 (mmHg)
